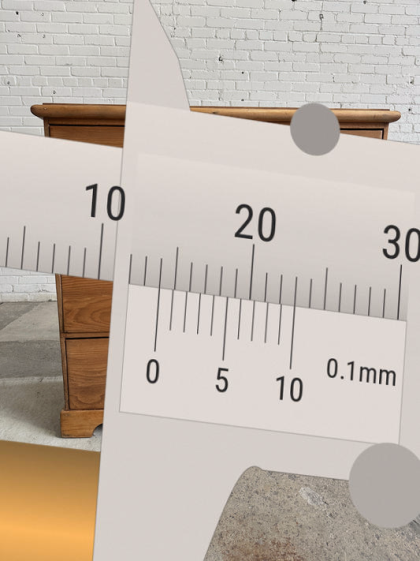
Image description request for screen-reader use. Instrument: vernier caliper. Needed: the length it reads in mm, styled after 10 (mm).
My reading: 14.0 (mm)
